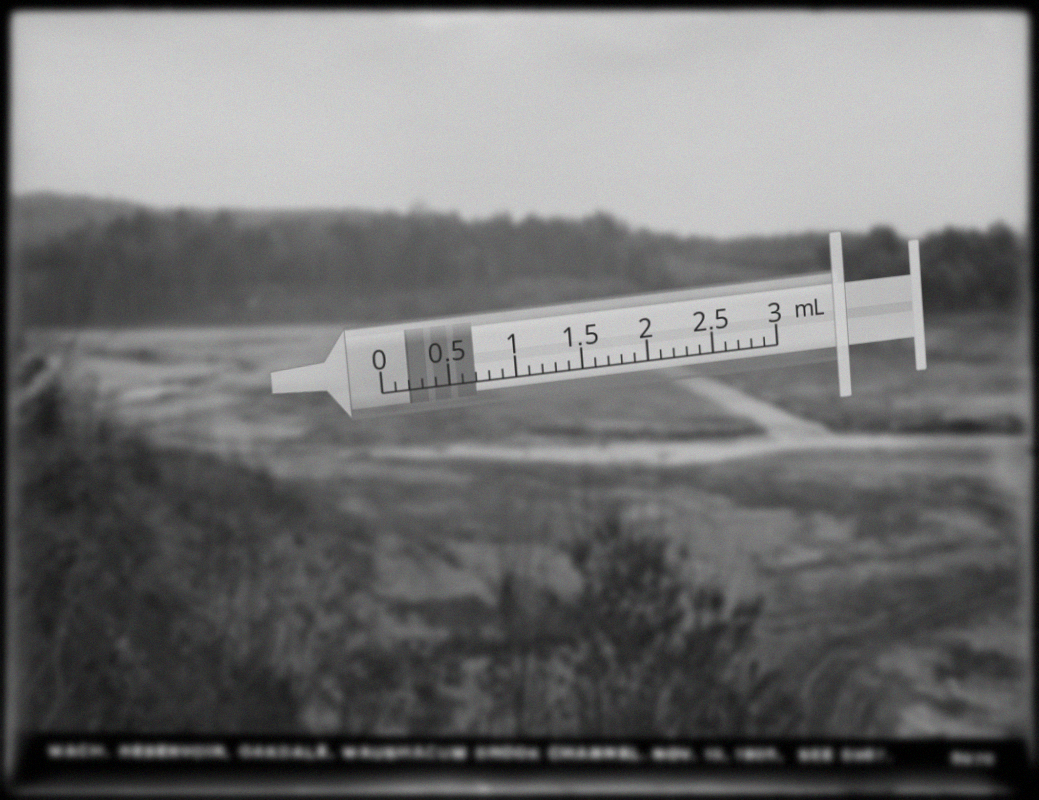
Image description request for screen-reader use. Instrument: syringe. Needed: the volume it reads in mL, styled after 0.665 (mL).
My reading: 0.2 (mL)
